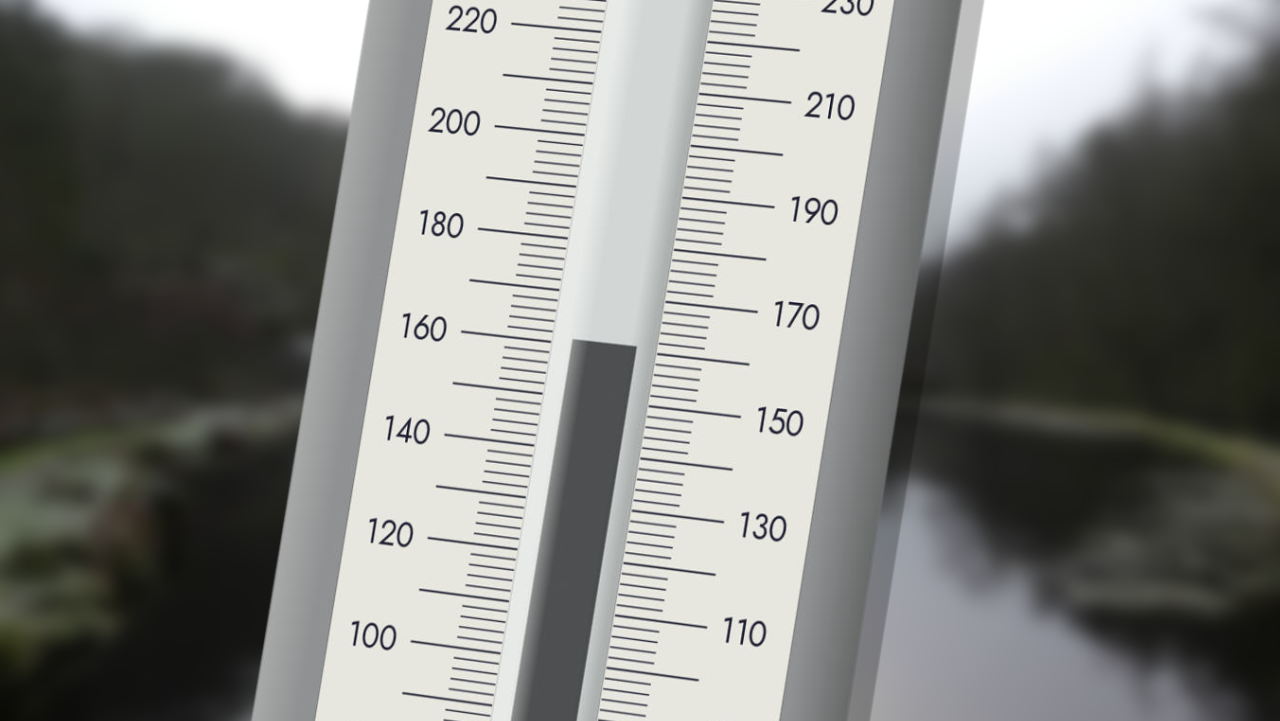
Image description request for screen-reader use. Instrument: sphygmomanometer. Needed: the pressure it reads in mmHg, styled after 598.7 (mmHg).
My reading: 161 (mmHg)
